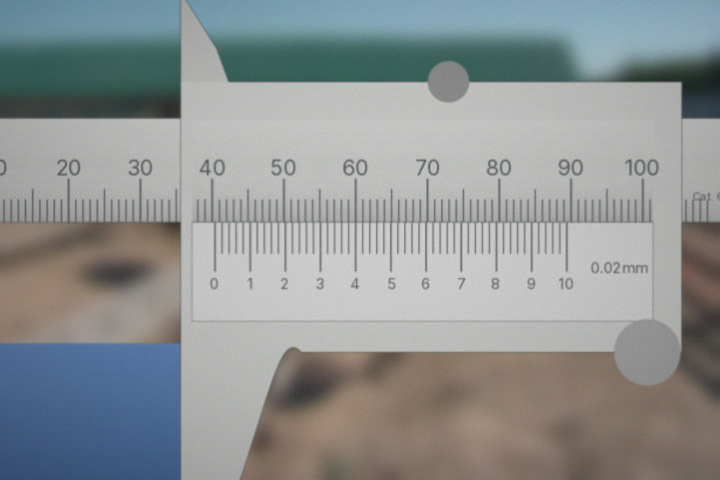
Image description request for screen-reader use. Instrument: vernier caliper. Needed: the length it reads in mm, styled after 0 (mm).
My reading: 40.4 (mm)
